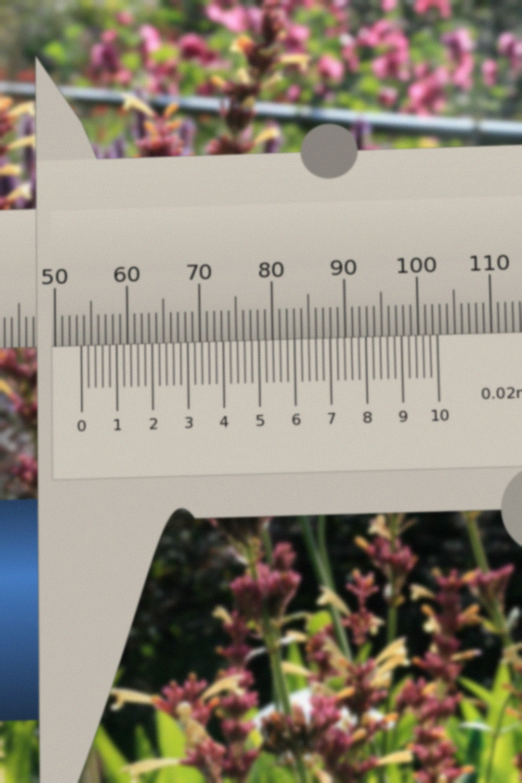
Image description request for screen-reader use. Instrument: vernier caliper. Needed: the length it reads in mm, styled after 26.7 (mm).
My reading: 53.6 (mm)
